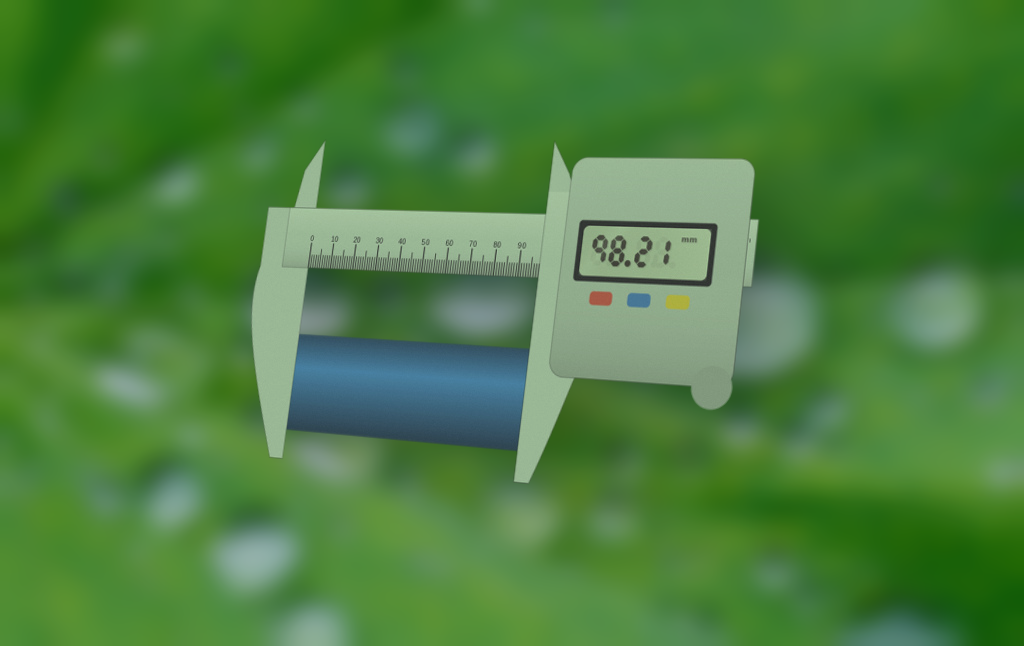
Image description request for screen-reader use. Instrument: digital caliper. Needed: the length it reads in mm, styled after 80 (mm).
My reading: 98.21 (mm)
